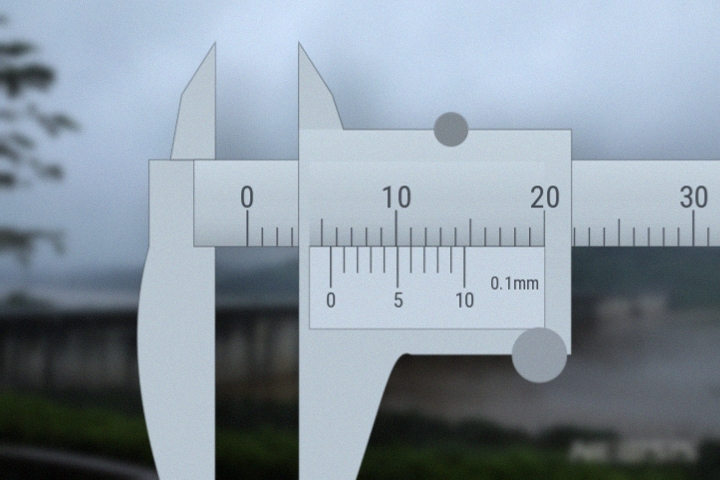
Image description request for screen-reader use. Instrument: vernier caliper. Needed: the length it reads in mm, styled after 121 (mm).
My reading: 5.6 (mm)
